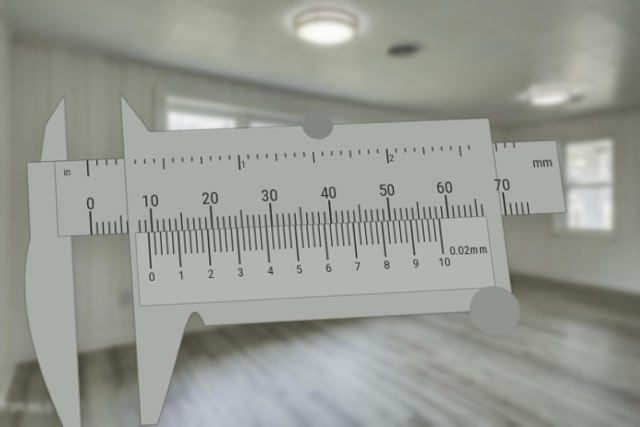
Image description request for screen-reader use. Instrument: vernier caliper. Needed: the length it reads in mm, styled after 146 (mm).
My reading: 9.4 (mm)
